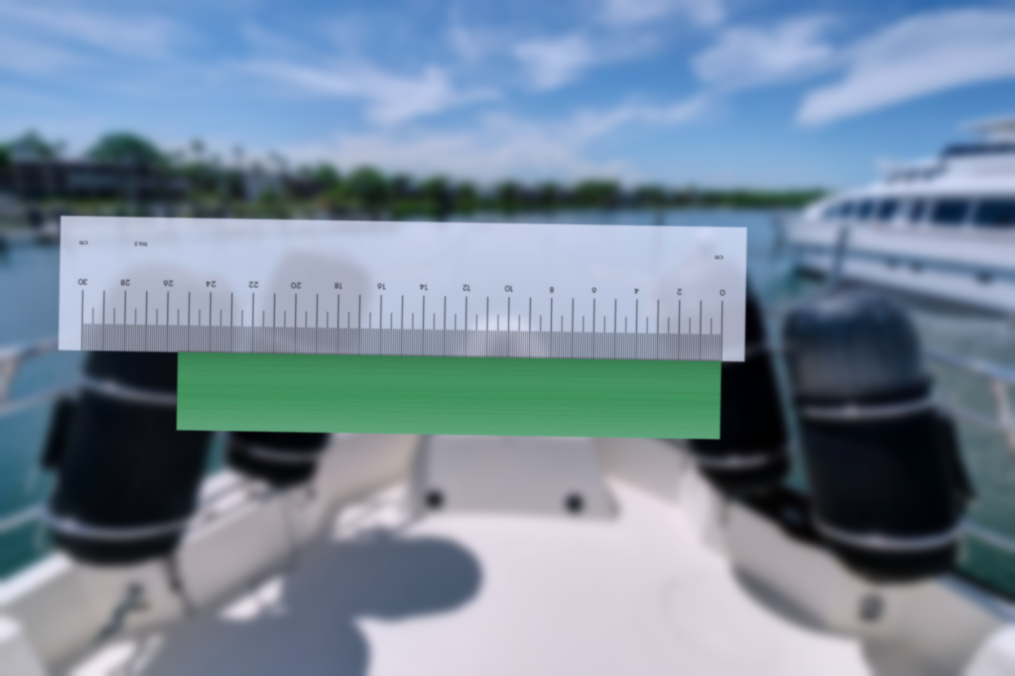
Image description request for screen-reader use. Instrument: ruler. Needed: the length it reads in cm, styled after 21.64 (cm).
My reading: 25.5 (cm)
